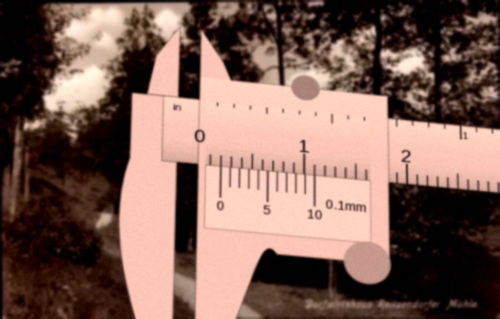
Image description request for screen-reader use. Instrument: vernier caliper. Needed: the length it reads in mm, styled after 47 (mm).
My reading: 2.0 (mm)
